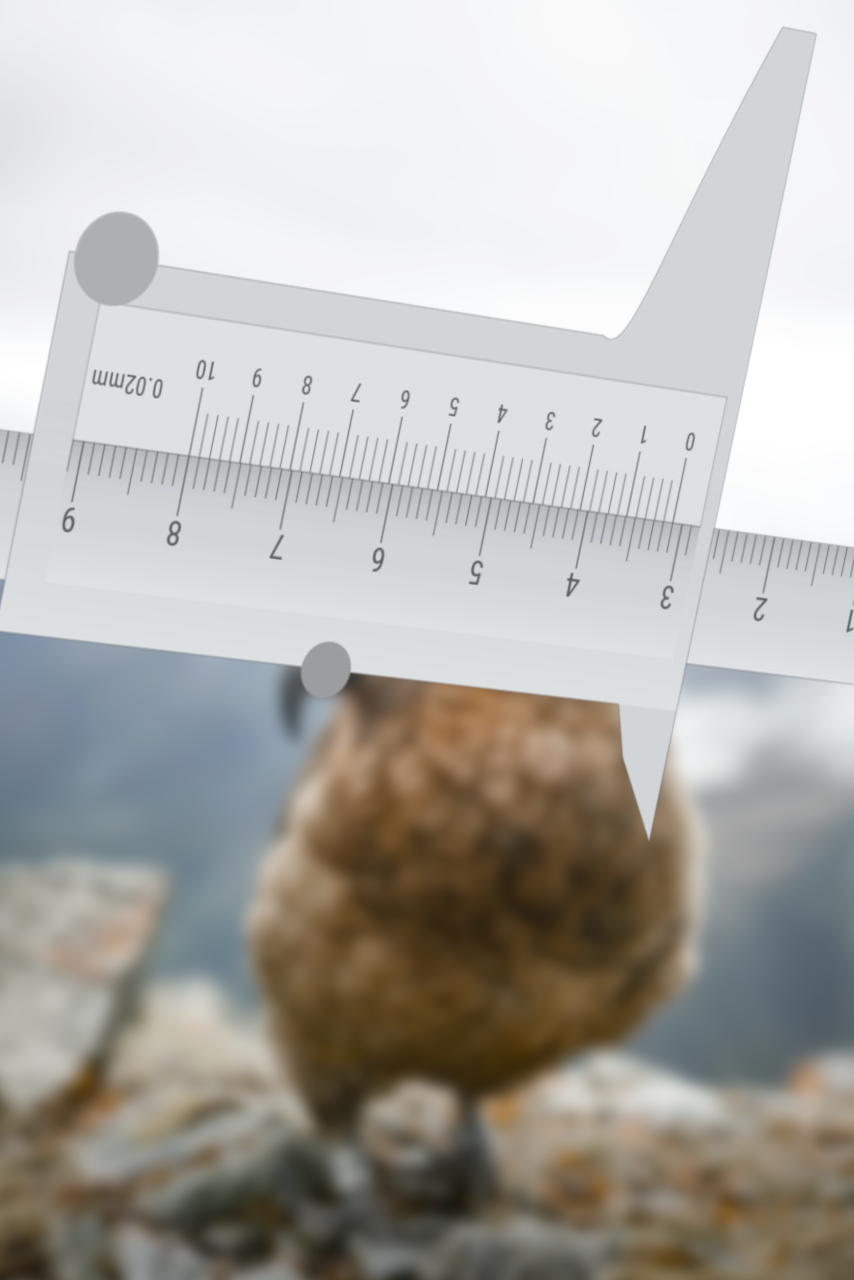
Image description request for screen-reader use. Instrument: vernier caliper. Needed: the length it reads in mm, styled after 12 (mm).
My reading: 31.0 (mm)
